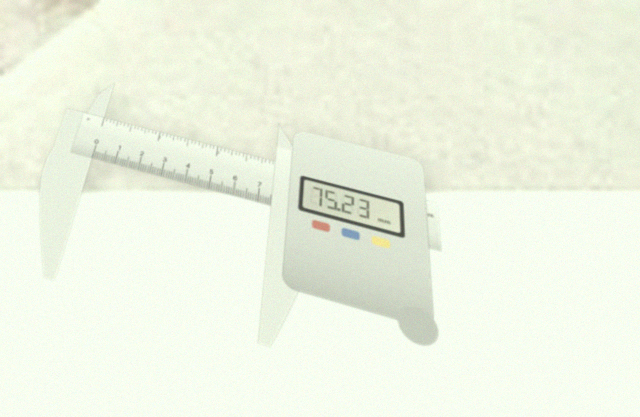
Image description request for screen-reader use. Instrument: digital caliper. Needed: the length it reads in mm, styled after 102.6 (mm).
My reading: 75.23 (mm)
